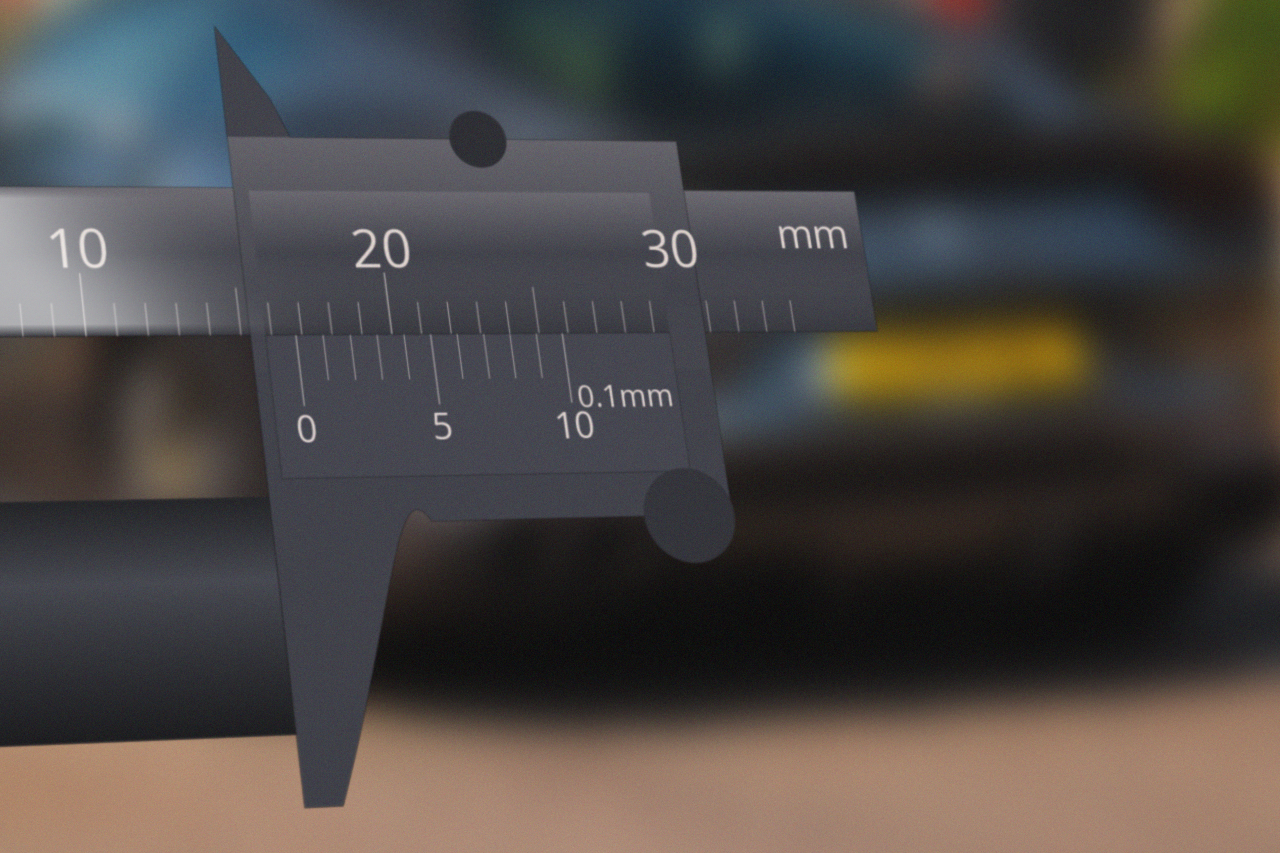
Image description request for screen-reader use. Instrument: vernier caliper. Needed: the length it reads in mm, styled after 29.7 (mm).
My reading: 16.8 (mm)
